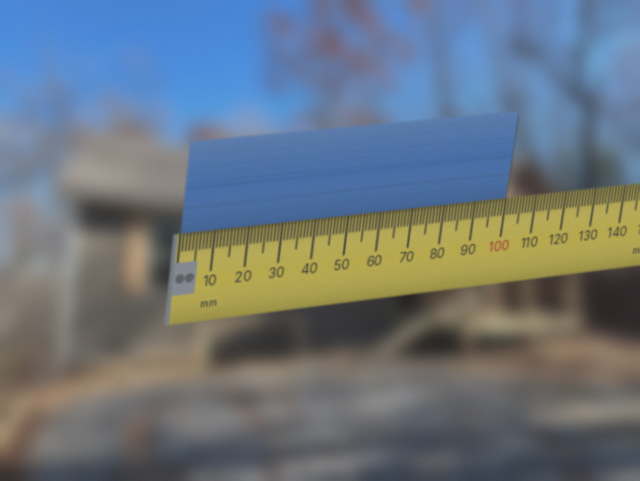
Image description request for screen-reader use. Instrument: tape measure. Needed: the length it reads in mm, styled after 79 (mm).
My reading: 100 (mm)
